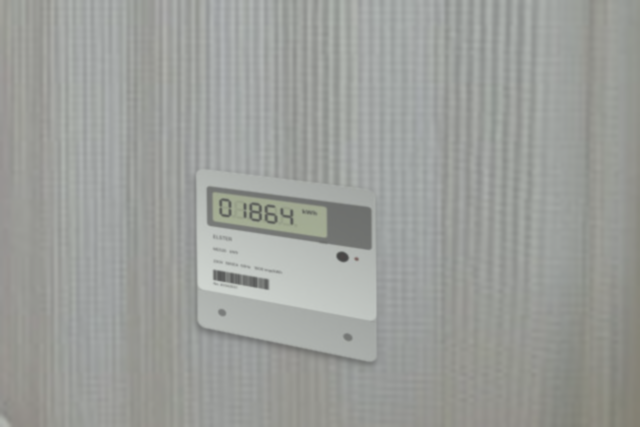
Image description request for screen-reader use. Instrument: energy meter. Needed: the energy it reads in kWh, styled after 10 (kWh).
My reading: 1864 (kWh)
